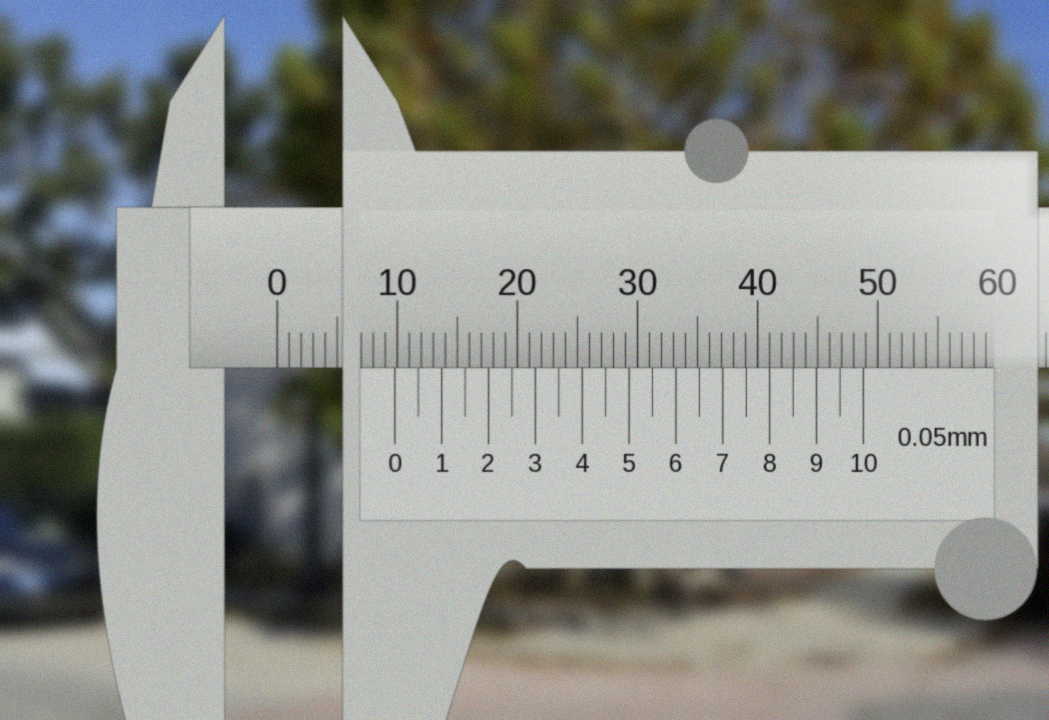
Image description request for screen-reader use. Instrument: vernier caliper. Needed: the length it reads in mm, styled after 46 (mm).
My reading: 9.8 (mm)
